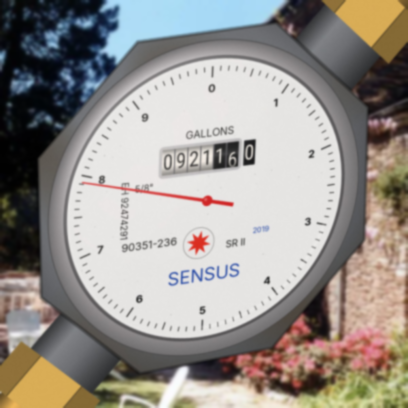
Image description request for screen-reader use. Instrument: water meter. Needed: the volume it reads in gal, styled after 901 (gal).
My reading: 921157.9 (gal)
